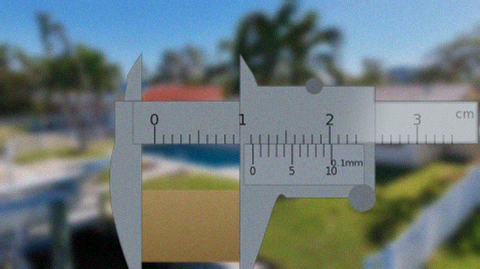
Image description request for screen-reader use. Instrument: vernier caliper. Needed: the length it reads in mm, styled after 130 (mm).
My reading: 11.2 (mm)
